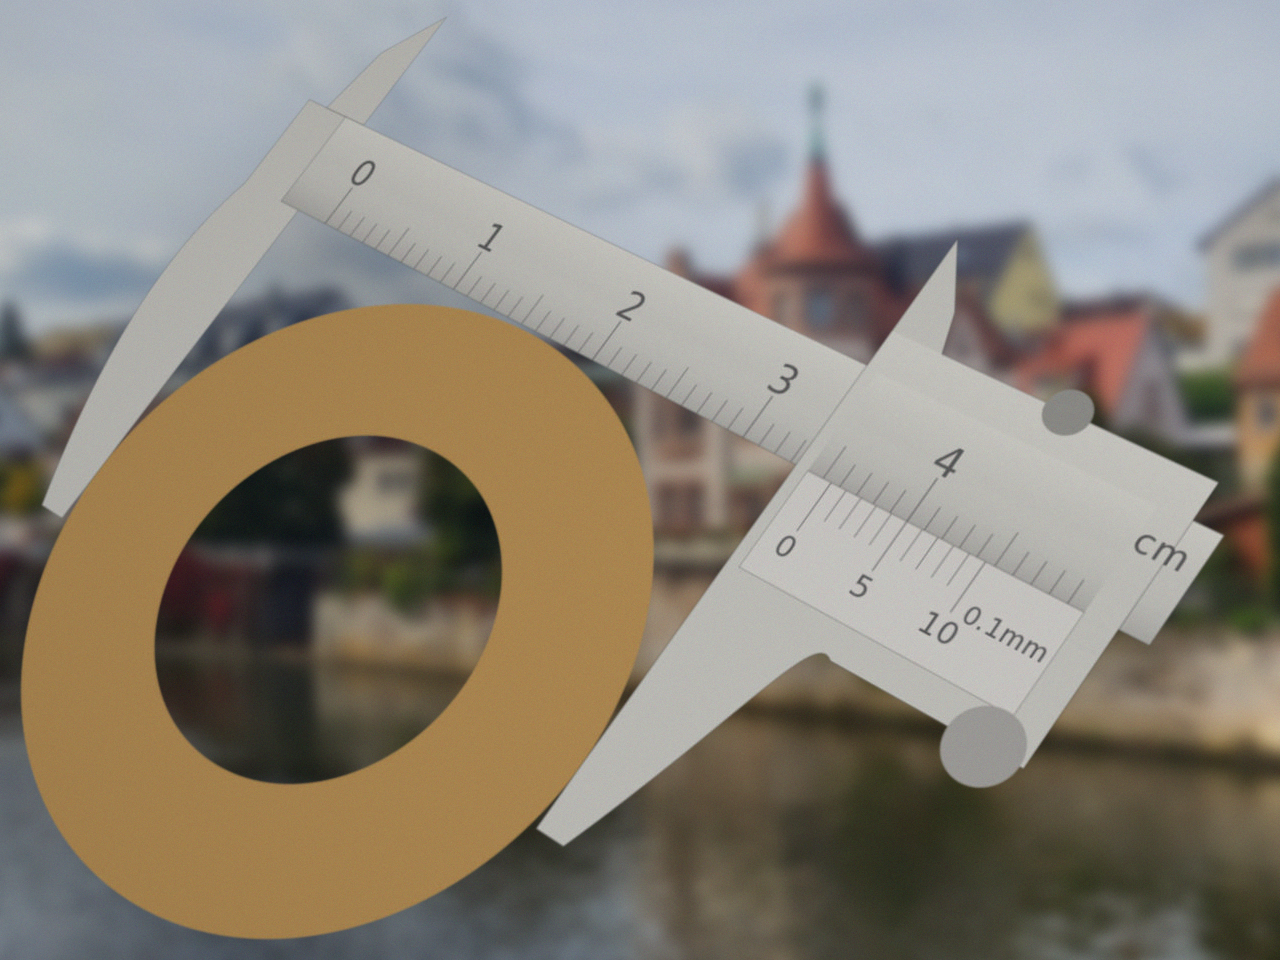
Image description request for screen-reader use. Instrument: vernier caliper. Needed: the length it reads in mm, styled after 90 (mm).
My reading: 35.5 (mm)
